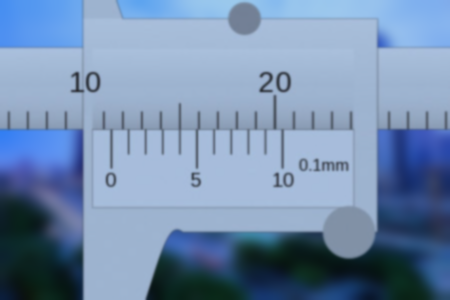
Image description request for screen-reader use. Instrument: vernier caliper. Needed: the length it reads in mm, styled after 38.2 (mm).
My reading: 11.4 (mm)
